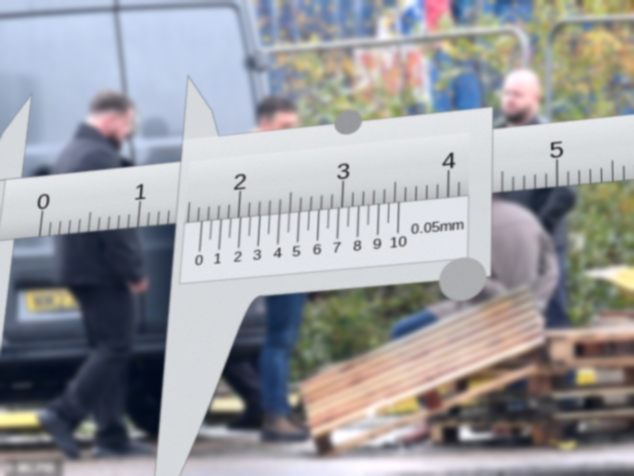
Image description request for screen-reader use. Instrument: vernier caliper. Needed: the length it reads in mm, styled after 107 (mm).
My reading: 16.4 (mm)
